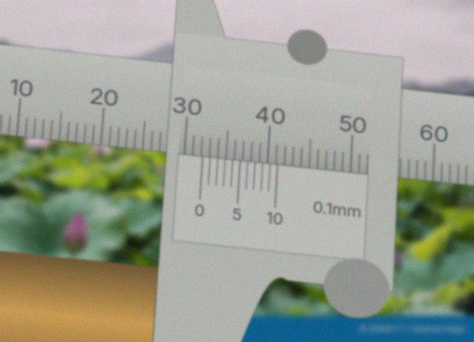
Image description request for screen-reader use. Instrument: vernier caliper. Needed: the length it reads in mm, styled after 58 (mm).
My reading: 32.2 (mm)
